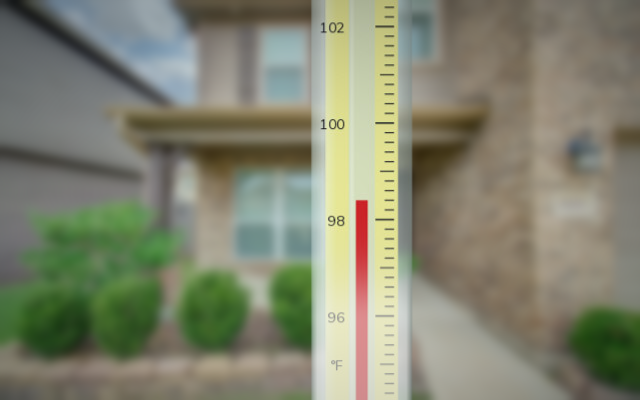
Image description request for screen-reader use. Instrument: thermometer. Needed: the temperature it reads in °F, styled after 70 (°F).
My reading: 98.4 (°F)
